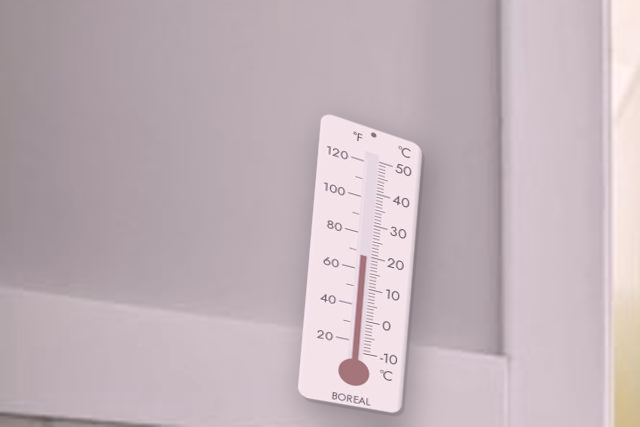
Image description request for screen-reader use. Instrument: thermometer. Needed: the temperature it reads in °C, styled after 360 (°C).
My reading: 20 (°C)
